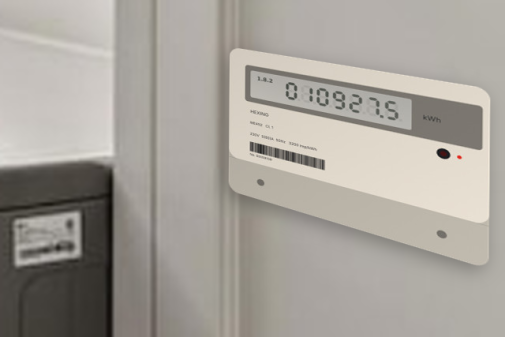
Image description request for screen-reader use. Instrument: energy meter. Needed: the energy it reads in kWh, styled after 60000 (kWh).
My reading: 10927.5 (kWh)
